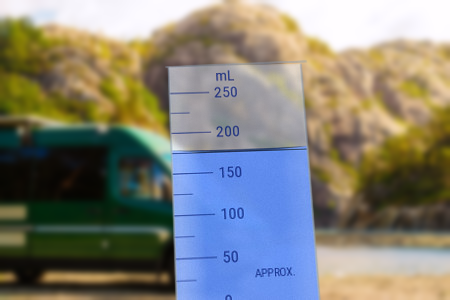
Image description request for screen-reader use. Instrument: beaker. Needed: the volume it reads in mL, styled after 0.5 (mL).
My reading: 175 (mL)
